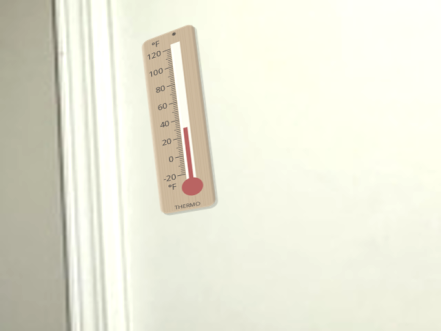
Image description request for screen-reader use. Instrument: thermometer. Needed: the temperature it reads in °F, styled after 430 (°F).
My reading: 30 (°F)
